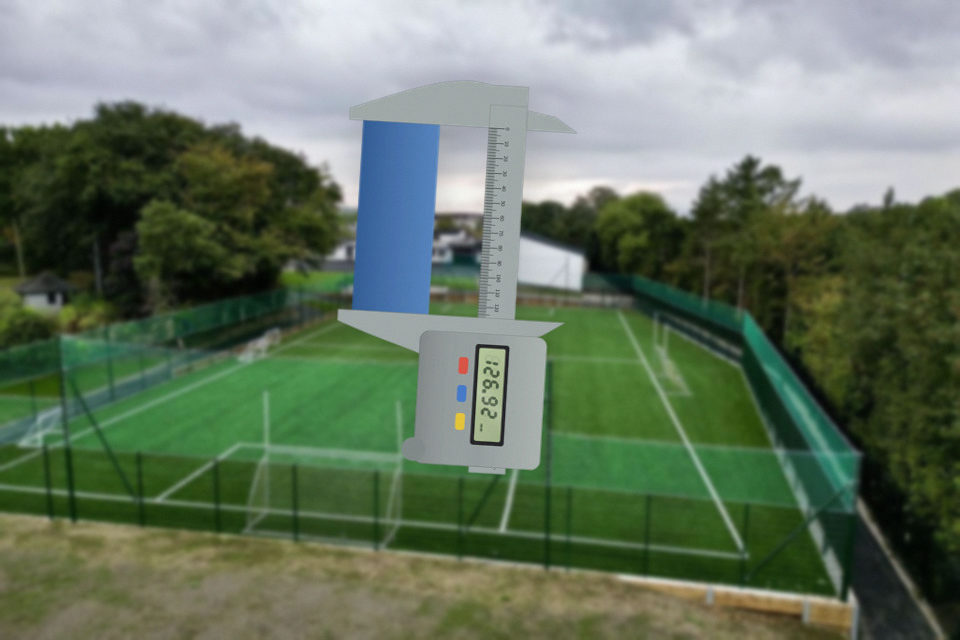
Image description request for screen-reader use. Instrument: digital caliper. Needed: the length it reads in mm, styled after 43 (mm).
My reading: 126.92 (mm)
